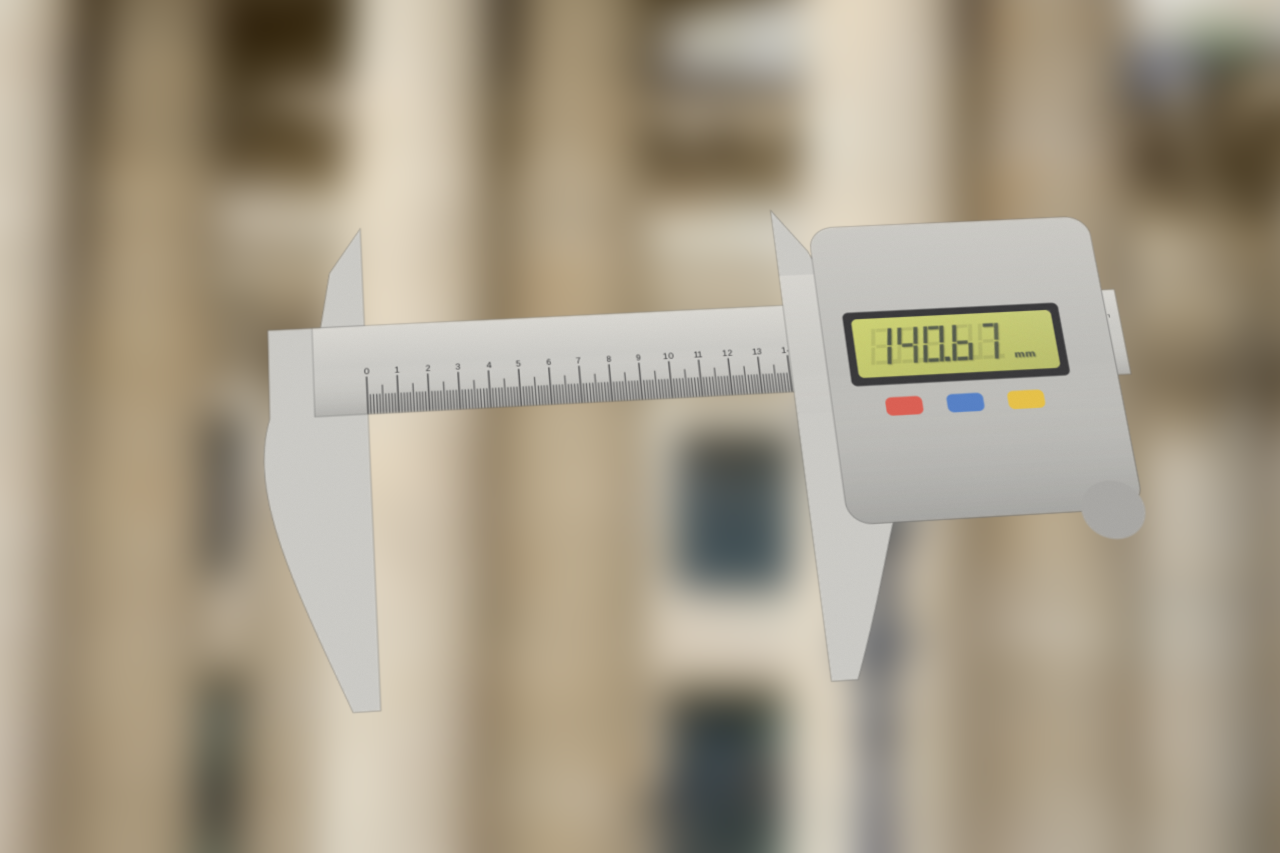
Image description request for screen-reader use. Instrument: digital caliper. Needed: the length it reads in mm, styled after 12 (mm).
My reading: 140.67 (mm)
